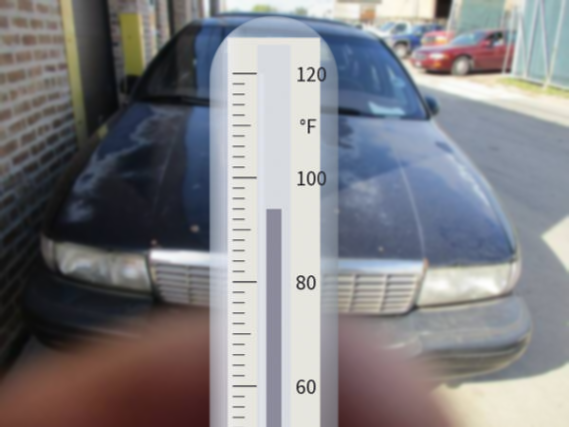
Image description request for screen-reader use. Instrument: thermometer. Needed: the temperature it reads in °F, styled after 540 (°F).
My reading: 94 (°F)
